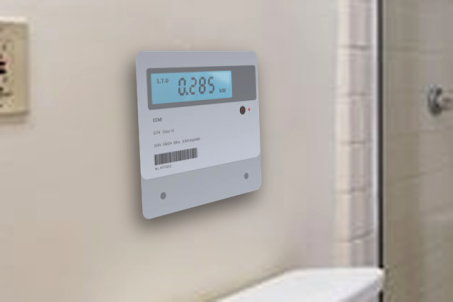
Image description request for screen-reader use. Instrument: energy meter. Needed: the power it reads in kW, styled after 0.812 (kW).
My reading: 0.285 (kW)
